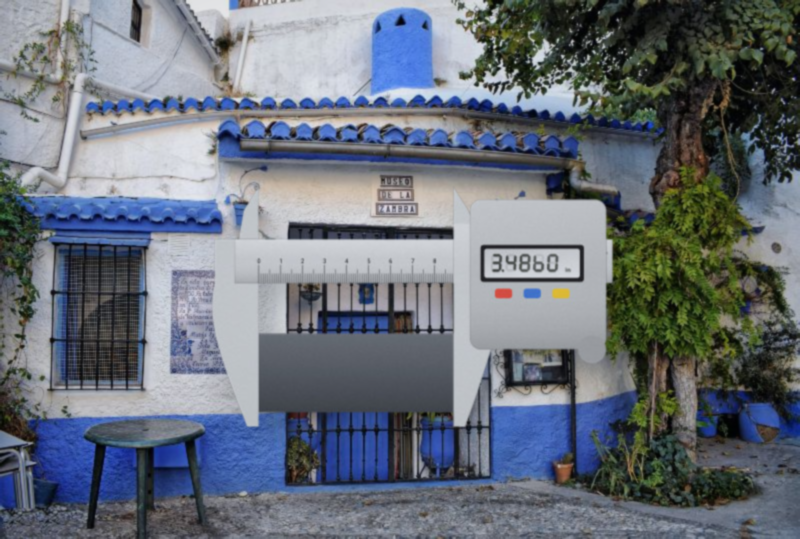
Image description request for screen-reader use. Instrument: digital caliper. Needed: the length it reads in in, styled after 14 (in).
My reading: 3.4860 (in)
